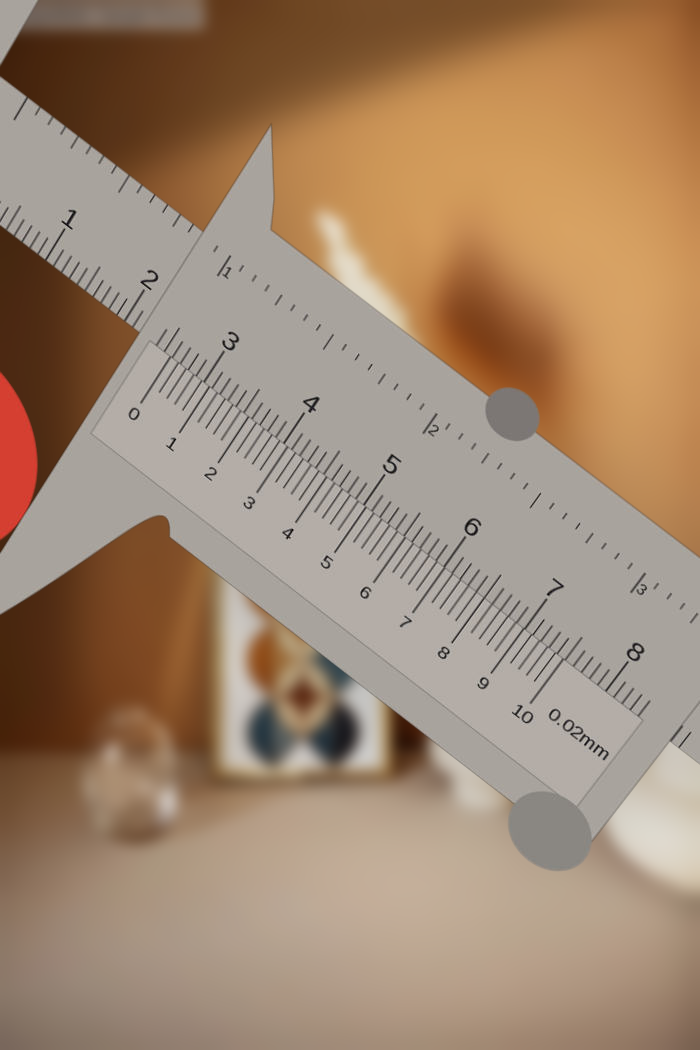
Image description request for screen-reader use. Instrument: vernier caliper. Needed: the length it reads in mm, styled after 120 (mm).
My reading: 25.8 (mm)
